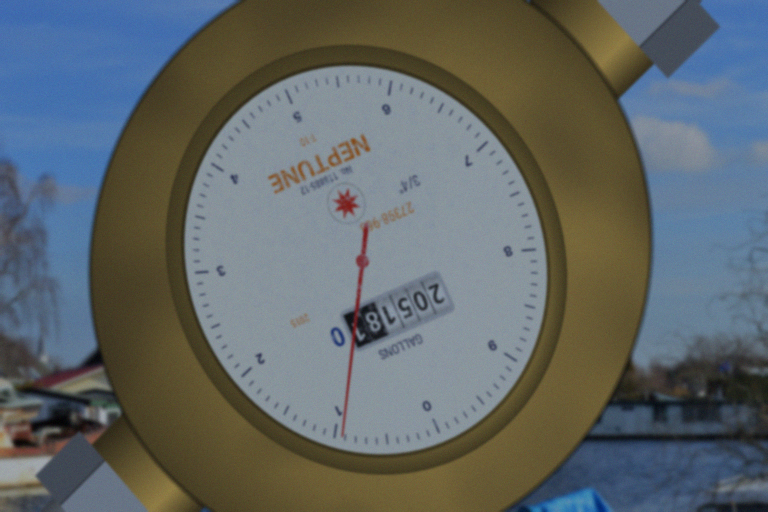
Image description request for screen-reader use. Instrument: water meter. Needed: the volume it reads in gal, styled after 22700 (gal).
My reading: 2051810.9 (gal)
